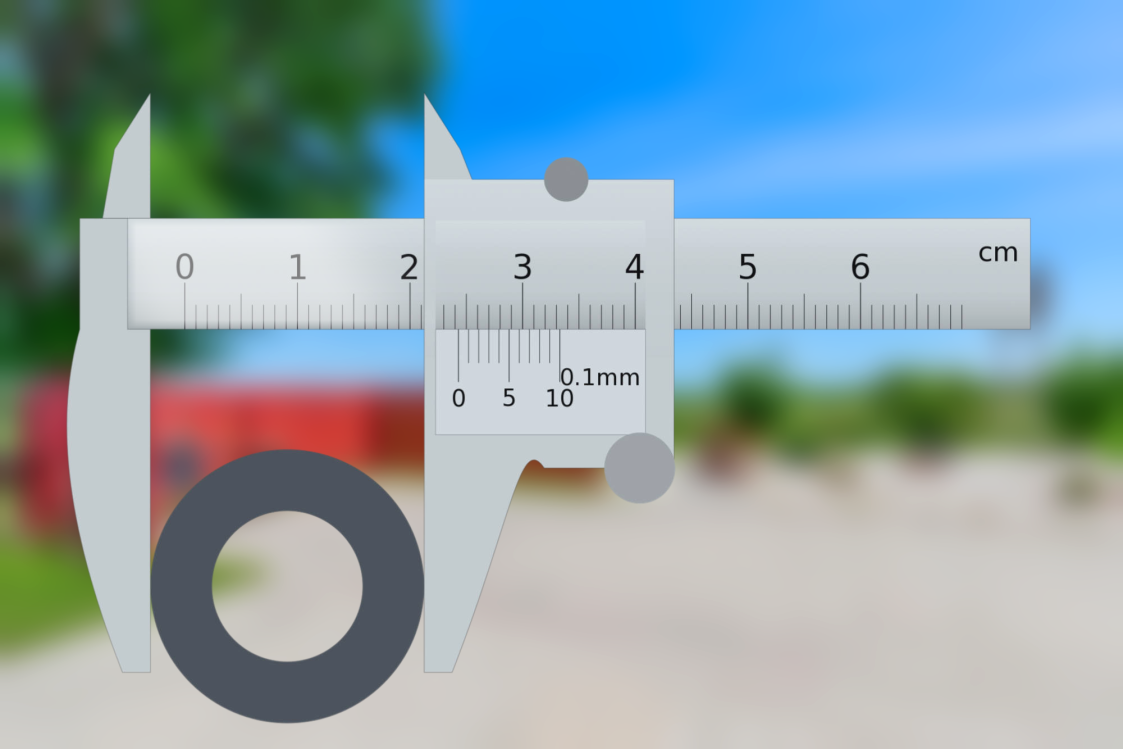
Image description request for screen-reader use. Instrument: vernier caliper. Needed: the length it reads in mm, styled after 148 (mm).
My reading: 24.3 (mm)
